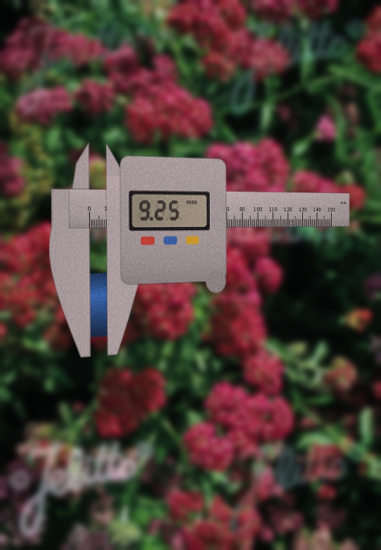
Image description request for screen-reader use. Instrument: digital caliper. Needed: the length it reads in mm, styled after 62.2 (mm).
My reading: 9.25 (mm)
